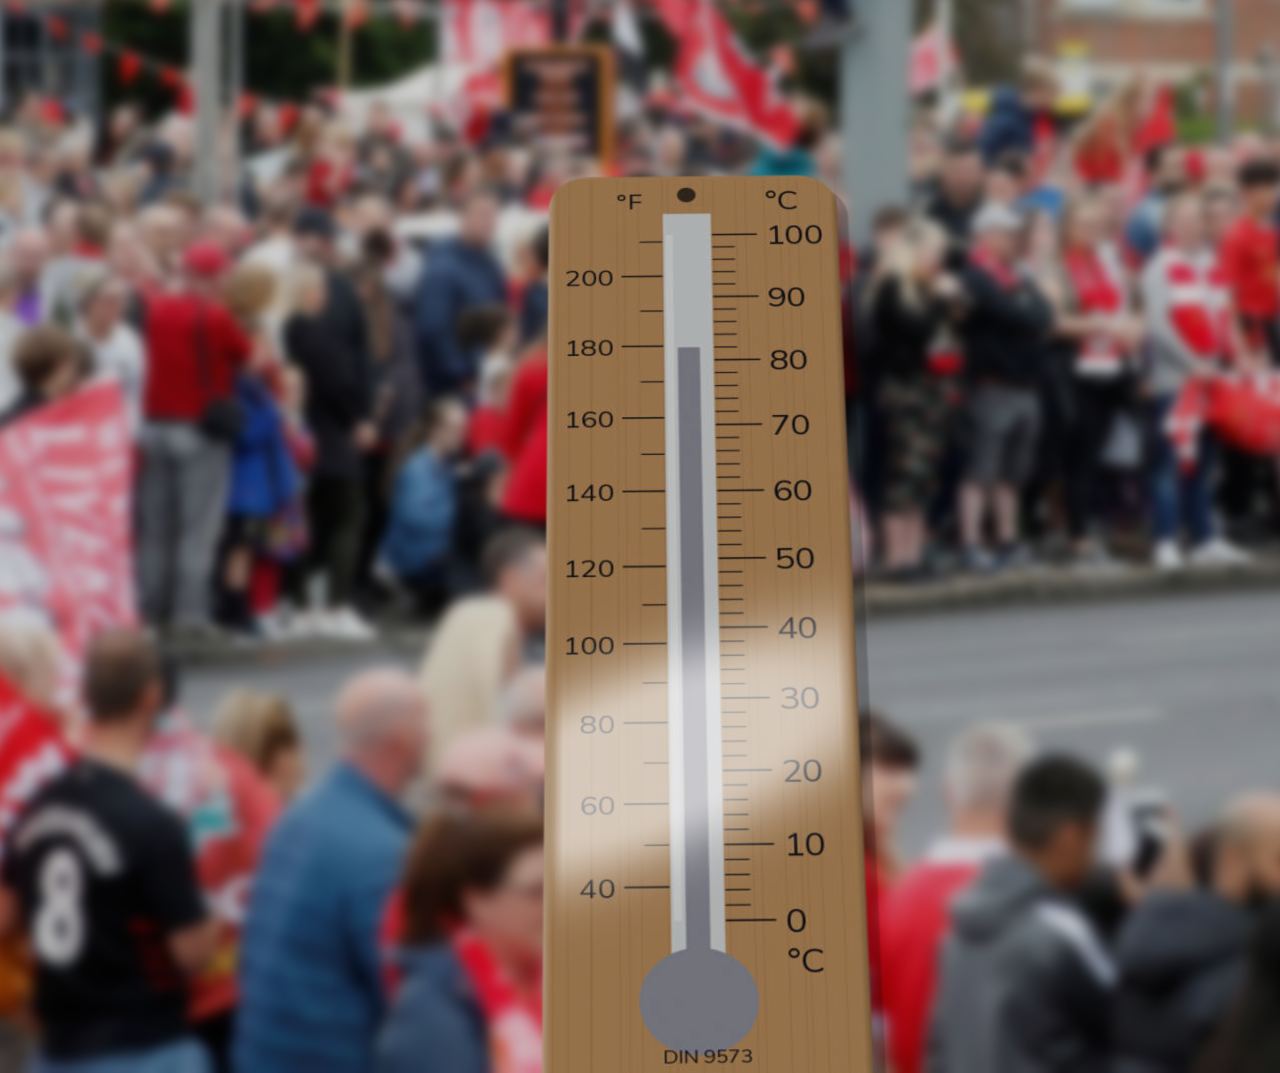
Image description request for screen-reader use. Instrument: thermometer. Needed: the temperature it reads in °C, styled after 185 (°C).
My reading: 82 (°C)
